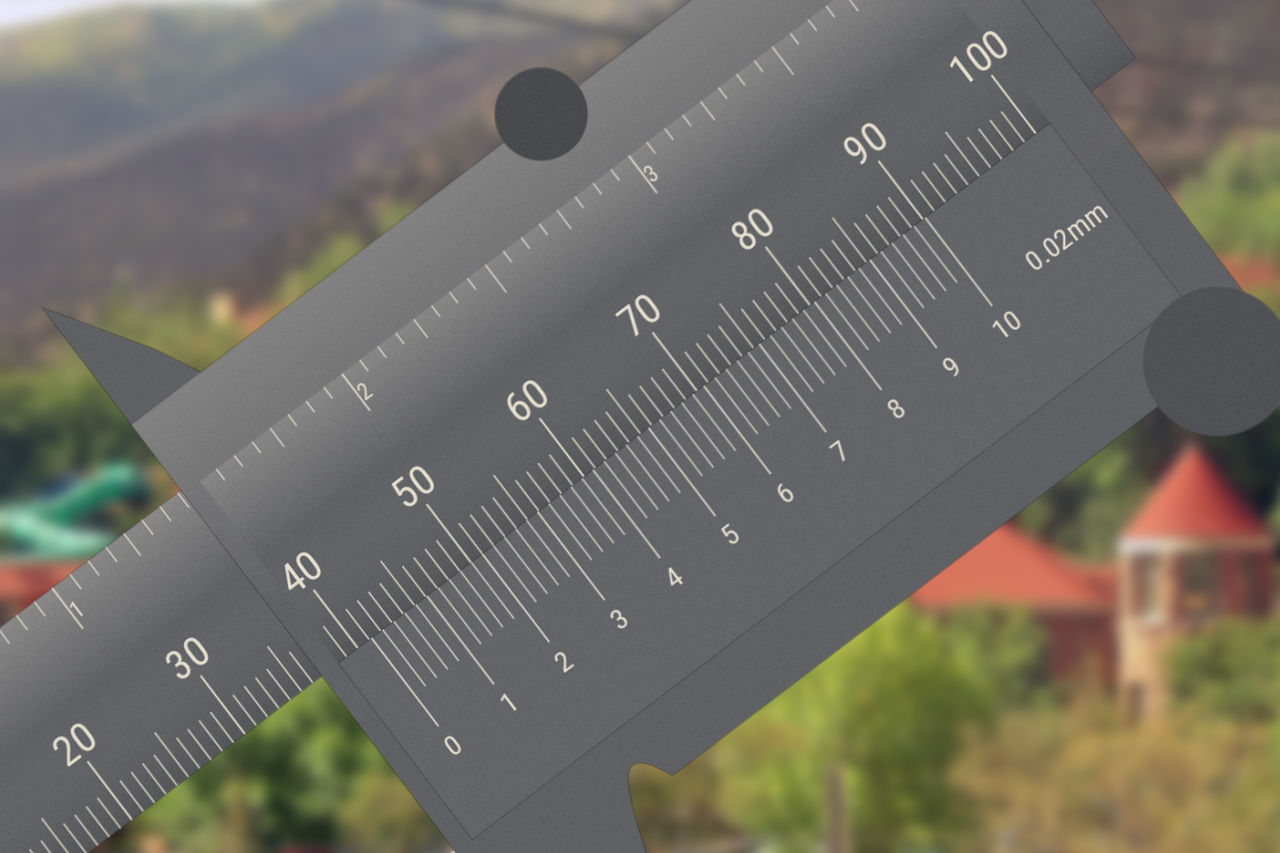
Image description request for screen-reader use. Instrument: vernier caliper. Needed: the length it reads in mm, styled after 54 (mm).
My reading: 41.2 (mm)
